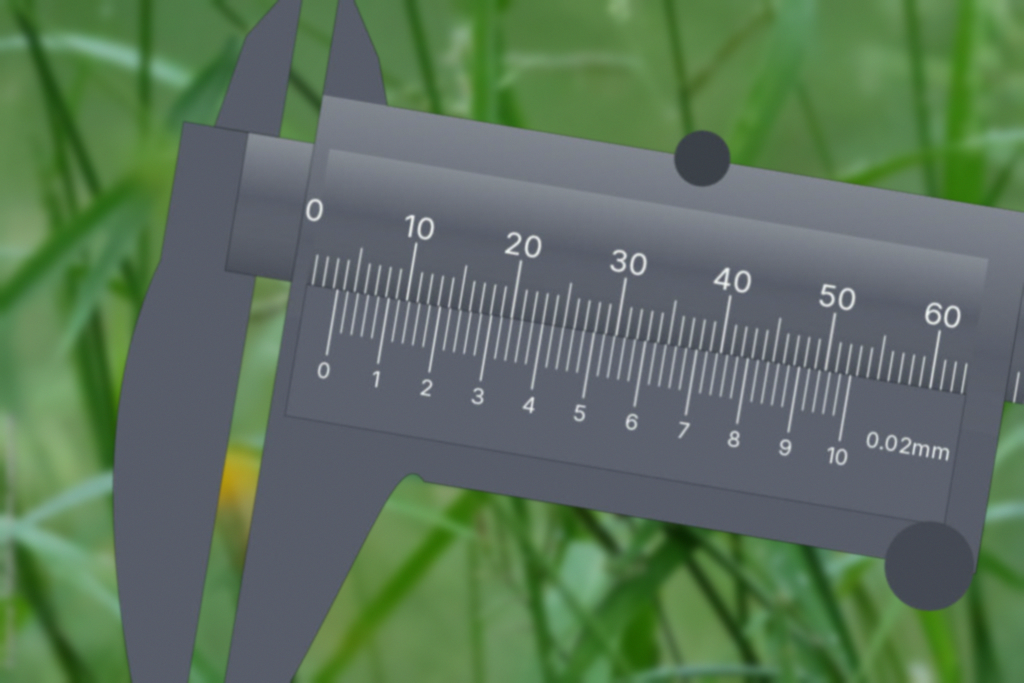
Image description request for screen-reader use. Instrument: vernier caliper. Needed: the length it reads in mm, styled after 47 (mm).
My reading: 3.4 (mm)
